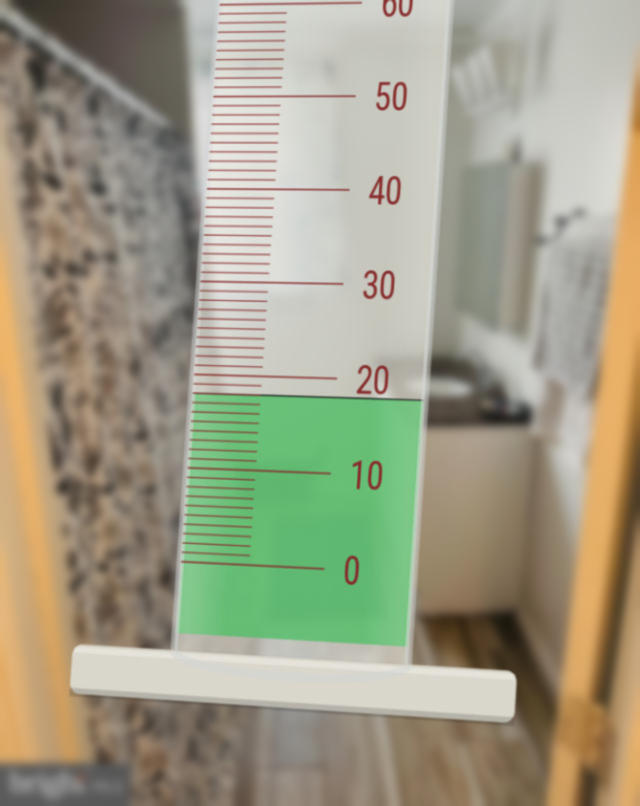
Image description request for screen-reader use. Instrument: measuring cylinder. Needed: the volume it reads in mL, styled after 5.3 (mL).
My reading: 18 (mL)
